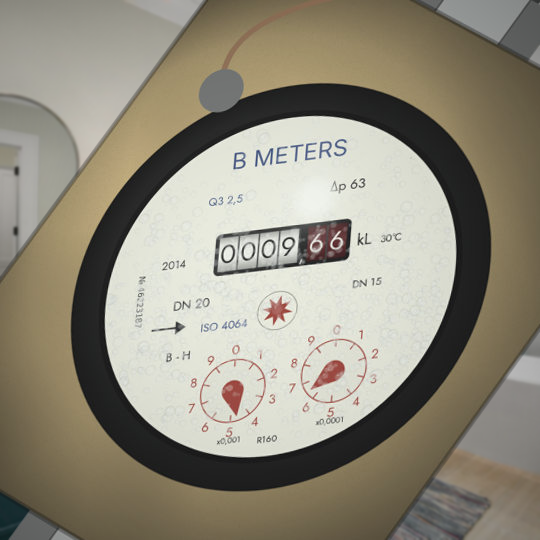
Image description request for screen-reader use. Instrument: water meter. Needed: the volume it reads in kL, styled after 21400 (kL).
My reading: 9.6646 (kL)
